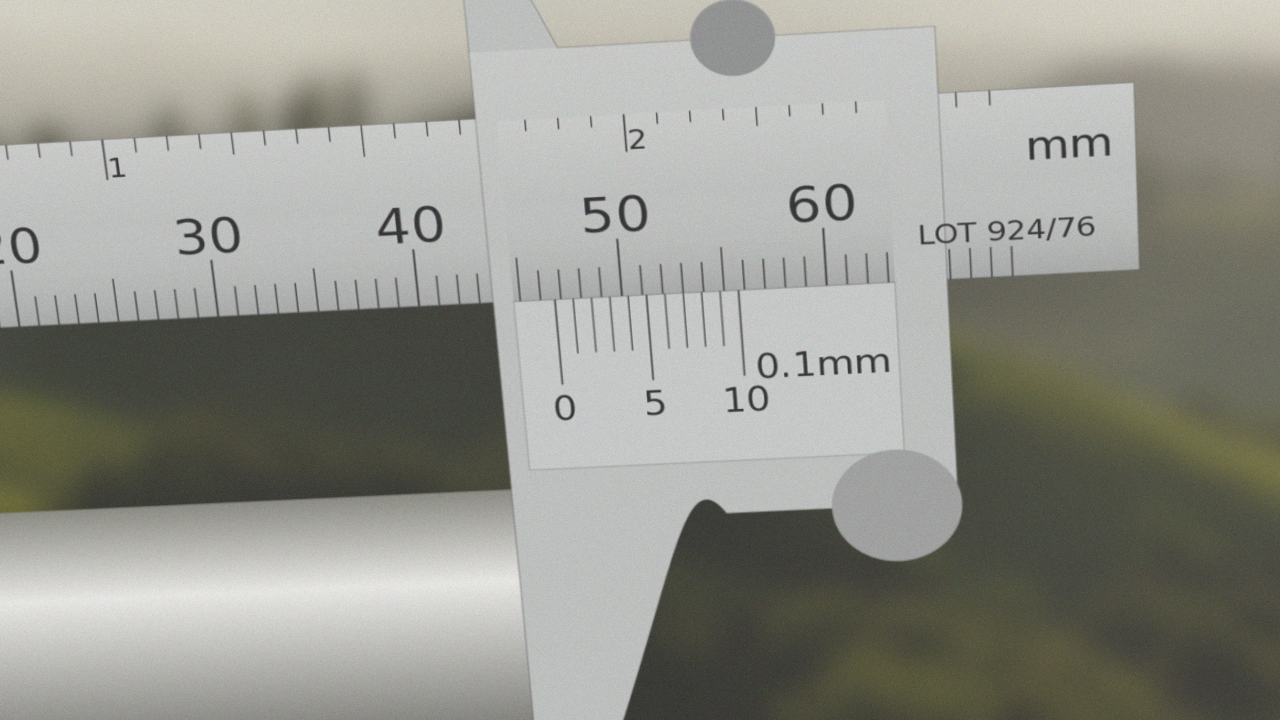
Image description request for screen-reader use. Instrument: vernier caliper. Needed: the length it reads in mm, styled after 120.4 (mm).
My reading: 46.7 (mm)
